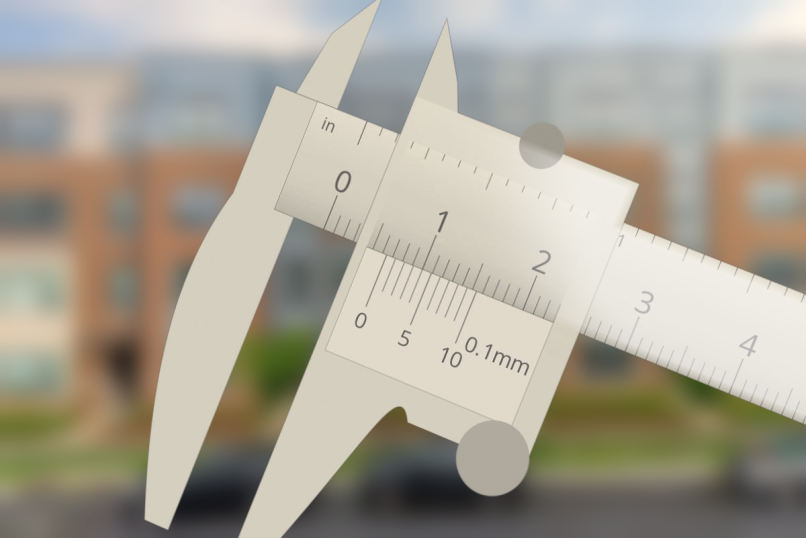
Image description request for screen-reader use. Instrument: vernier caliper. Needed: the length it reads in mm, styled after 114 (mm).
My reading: 6.4 (mm)
